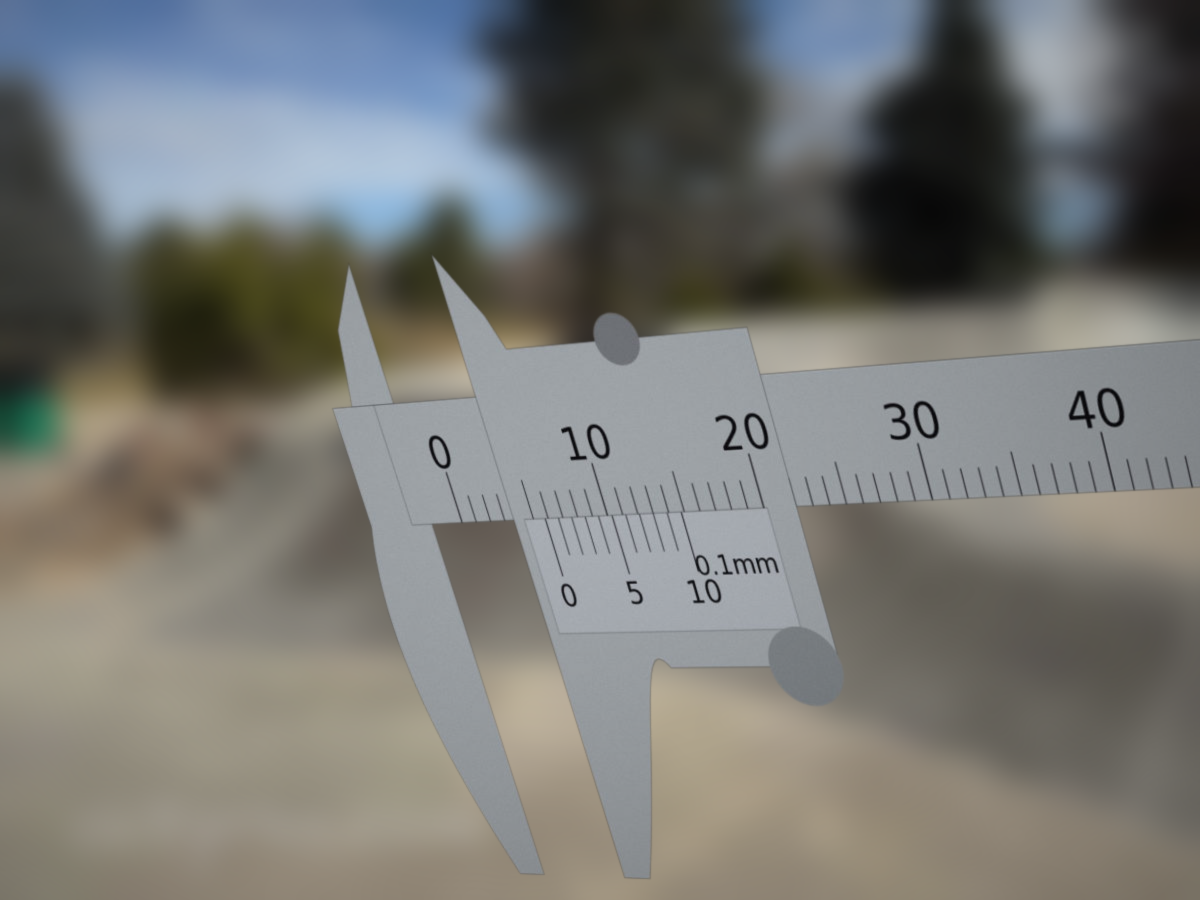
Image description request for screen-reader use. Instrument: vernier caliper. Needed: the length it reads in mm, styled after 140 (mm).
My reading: 5.8 (mm)
